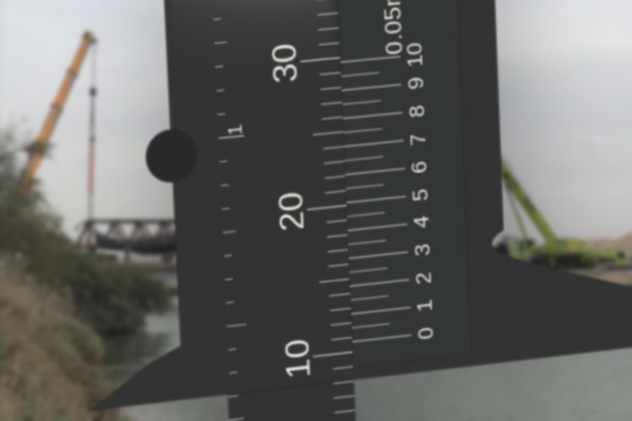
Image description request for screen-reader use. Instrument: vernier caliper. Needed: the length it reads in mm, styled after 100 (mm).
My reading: 10.7 (mm)
